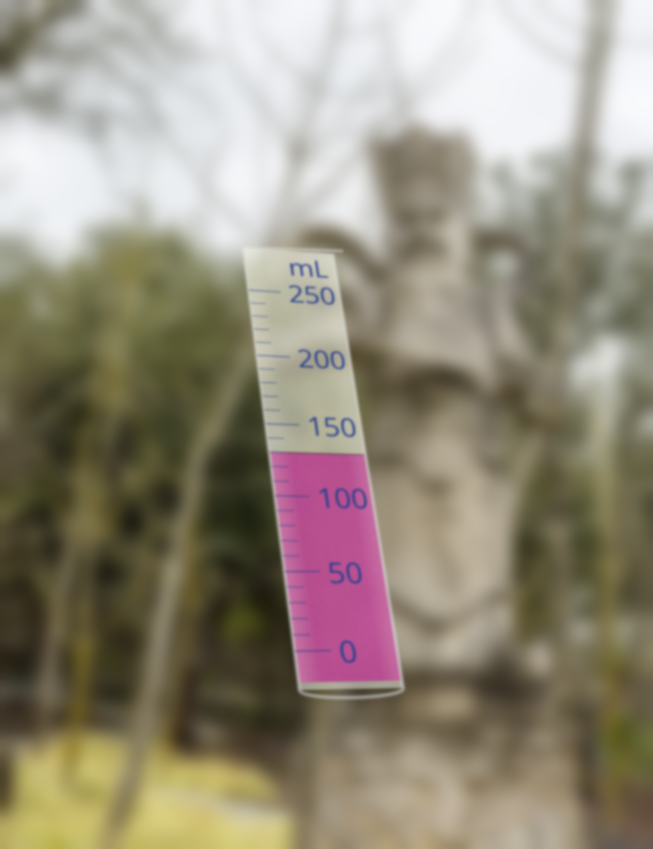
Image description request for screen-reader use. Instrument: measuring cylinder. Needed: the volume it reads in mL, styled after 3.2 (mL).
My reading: 130 (mL)
